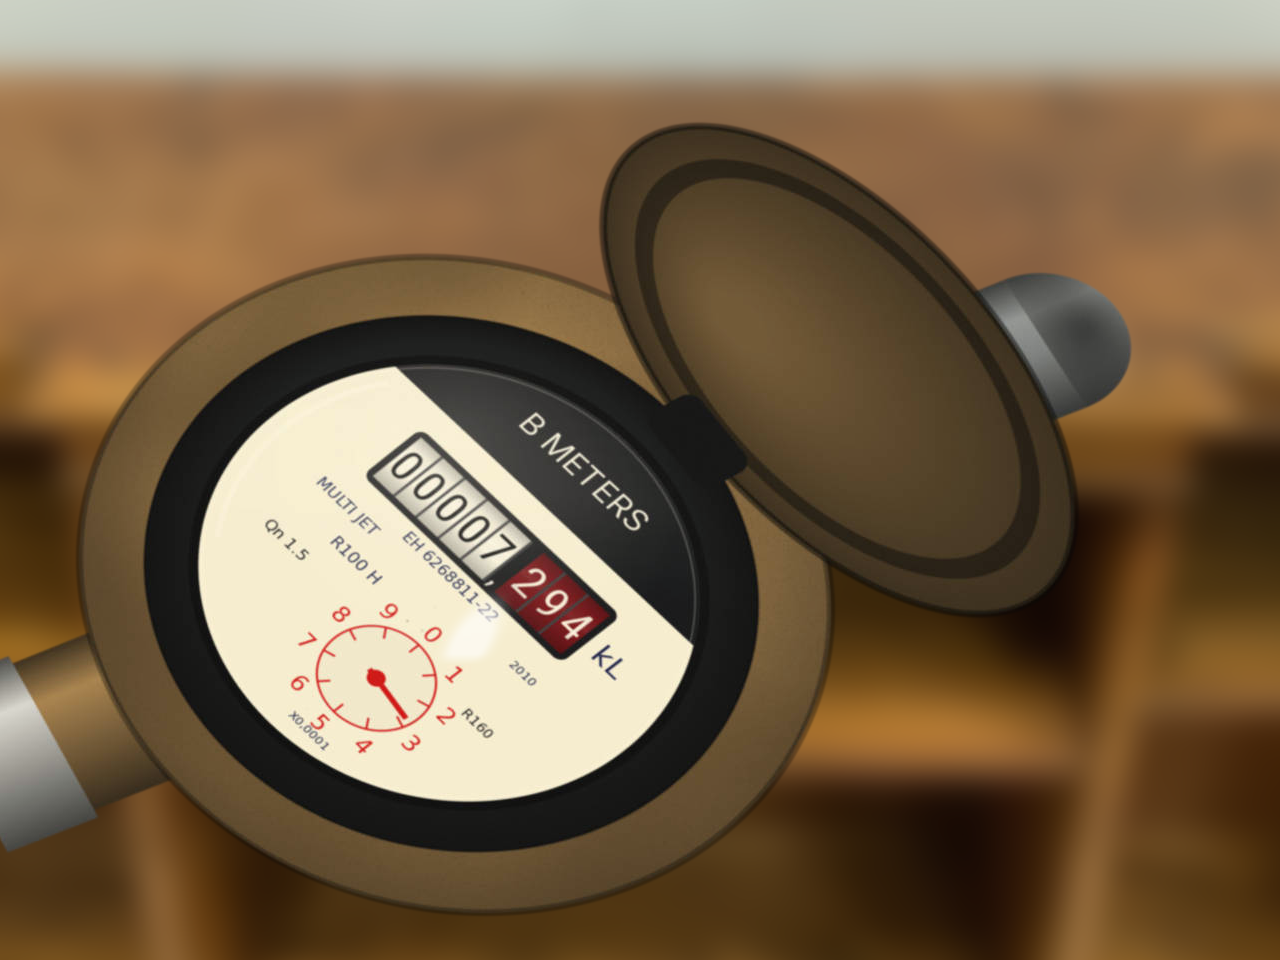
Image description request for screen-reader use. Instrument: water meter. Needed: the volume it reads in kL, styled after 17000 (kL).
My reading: 7.2942 (kL)
